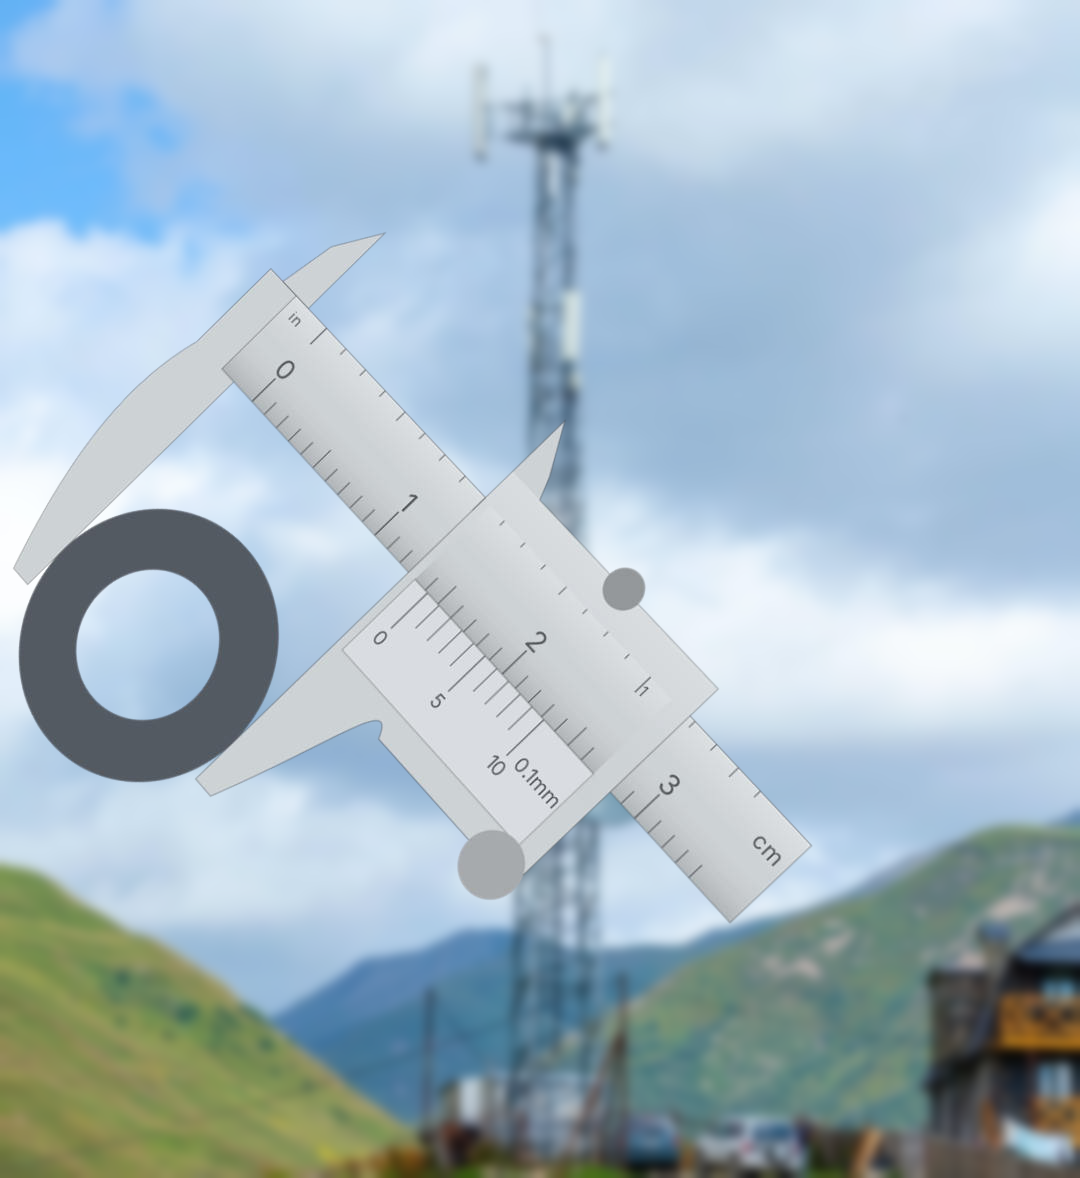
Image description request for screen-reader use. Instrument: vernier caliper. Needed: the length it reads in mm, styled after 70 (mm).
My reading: 14.2 (mm)
